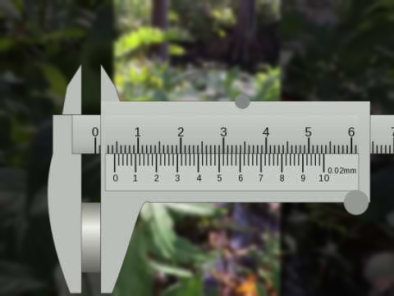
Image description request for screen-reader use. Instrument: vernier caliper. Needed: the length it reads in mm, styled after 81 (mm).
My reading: 4.5 (mm)
